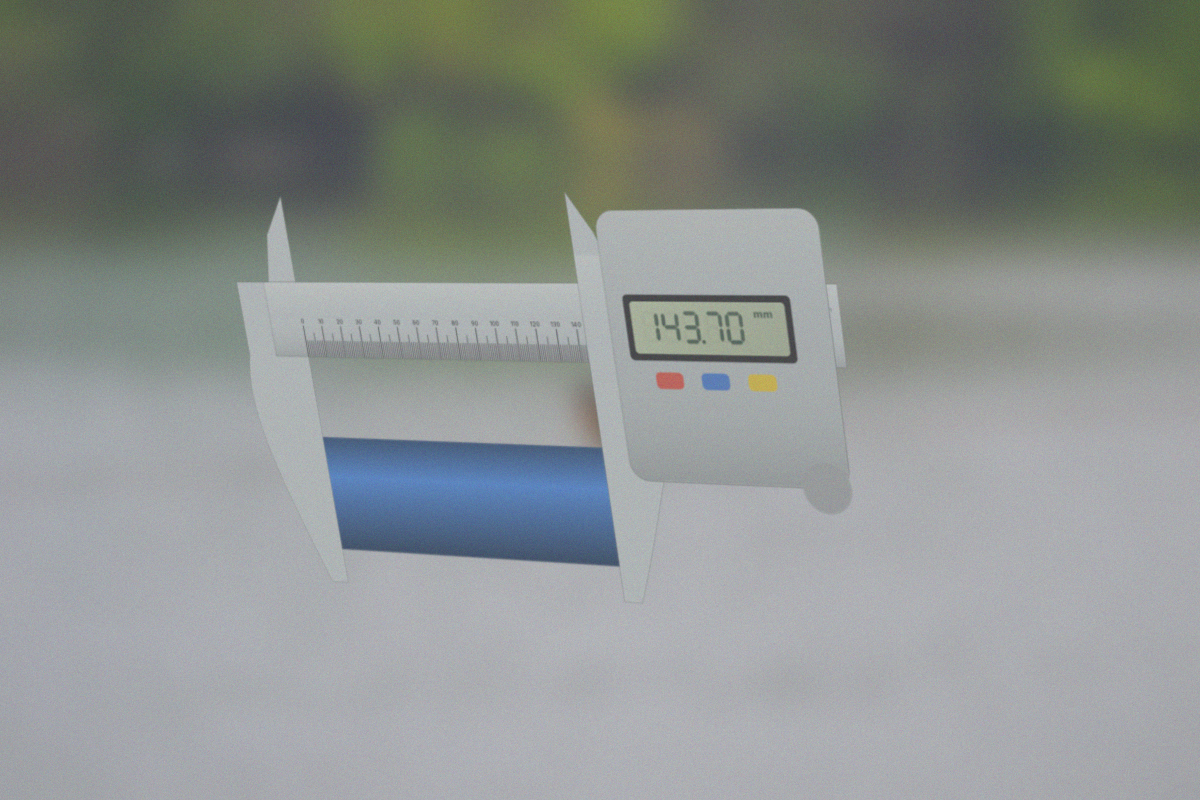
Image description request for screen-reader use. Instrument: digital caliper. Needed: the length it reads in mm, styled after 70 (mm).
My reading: 143.70 (mm)
